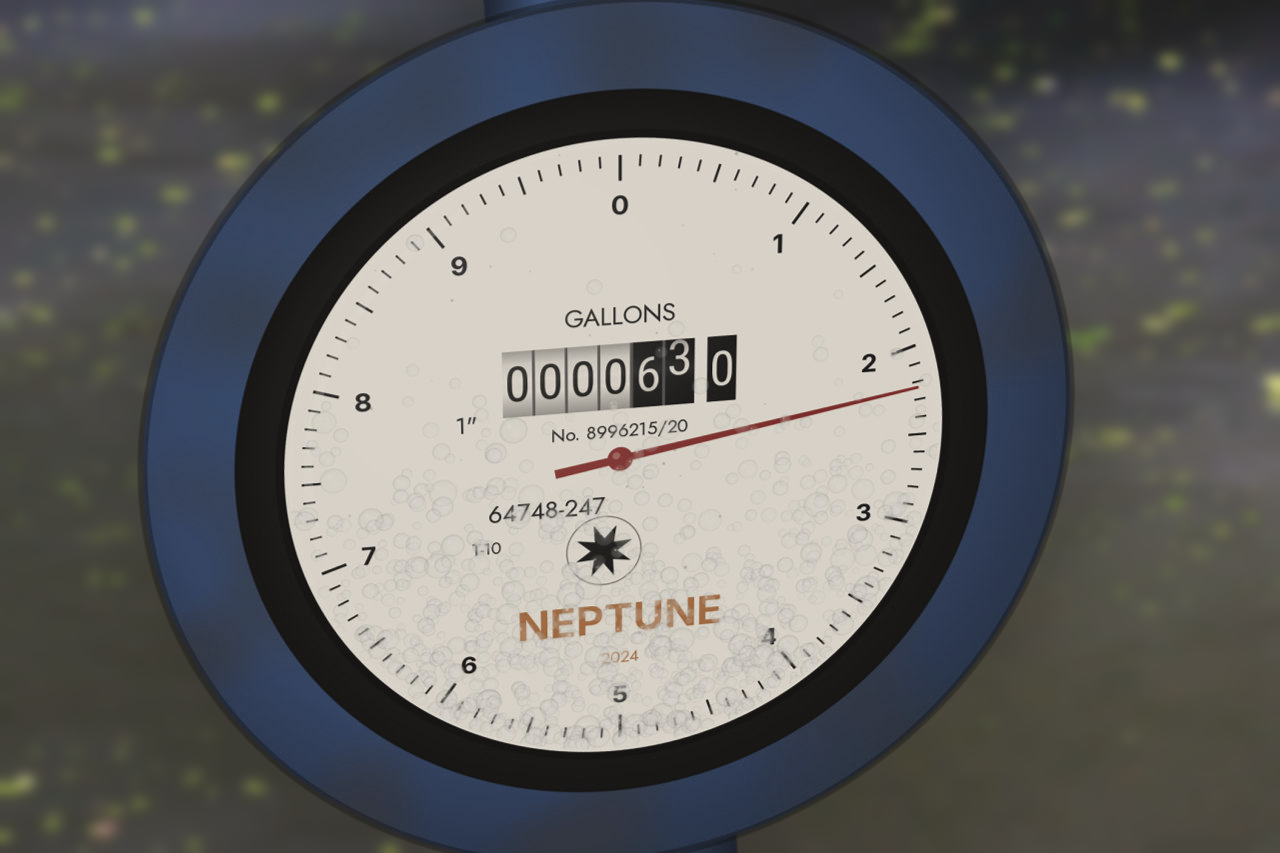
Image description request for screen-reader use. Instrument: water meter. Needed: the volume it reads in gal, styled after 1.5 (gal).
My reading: 632.2 (gal)
